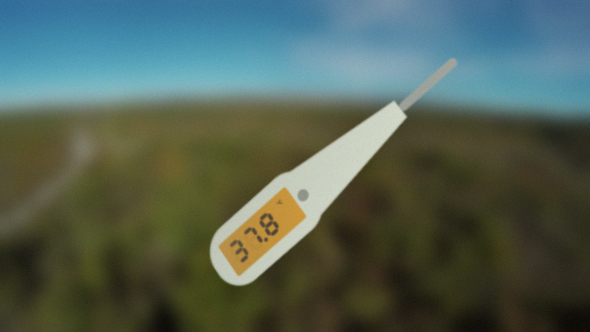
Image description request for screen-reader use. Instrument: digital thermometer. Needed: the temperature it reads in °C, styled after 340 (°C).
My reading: 37.8 (°C)
